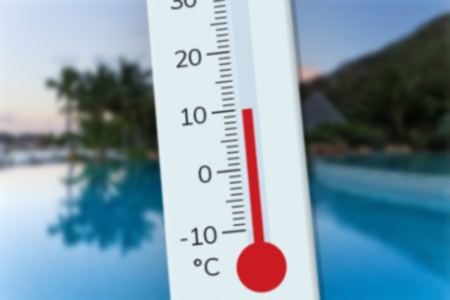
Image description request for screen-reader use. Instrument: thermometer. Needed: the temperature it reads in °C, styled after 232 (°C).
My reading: 10 (°C)
